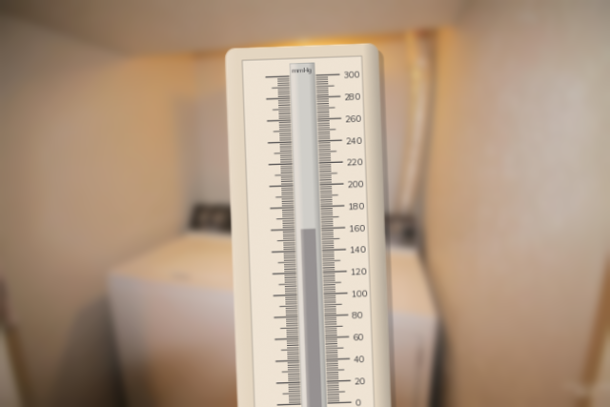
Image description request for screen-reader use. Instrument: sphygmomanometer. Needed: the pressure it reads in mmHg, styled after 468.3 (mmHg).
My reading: 160 (mmHg)
